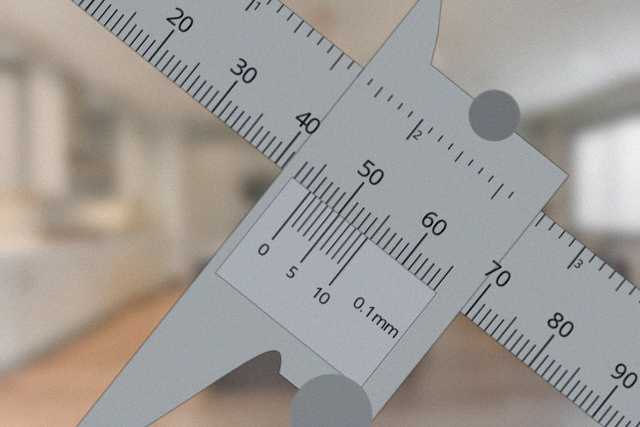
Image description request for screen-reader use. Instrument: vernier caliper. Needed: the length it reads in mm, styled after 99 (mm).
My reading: 45.6 (mm)
